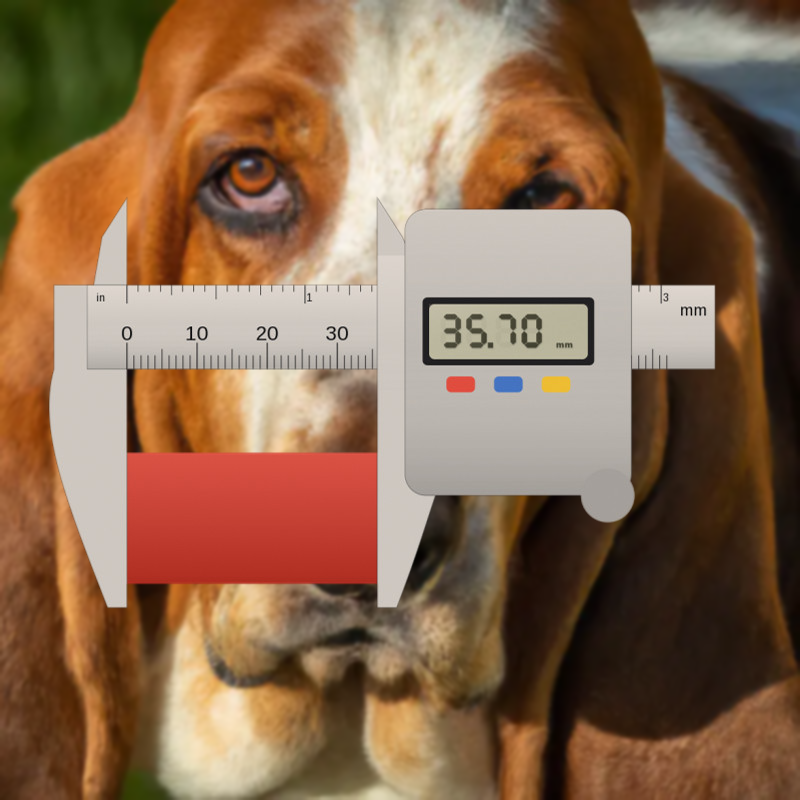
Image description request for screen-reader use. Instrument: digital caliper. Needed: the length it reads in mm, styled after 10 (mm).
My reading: 35.70 (mm)
